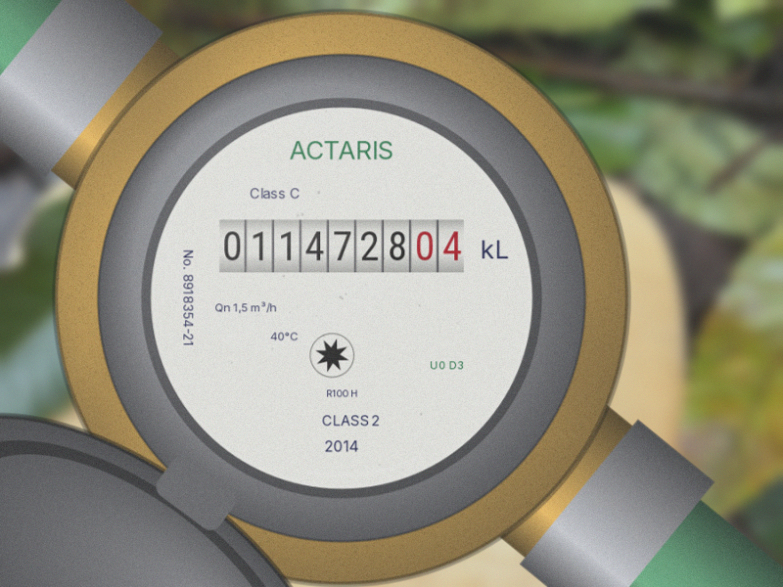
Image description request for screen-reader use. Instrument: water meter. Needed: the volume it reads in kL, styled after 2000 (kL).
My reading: 114728.04 (kL)
